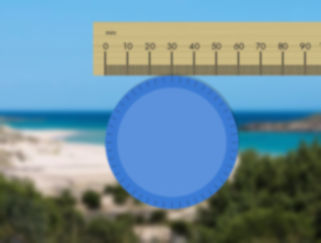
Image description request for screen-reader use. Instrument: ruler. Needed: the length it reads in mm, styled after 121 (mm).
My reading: 60 (mm)
